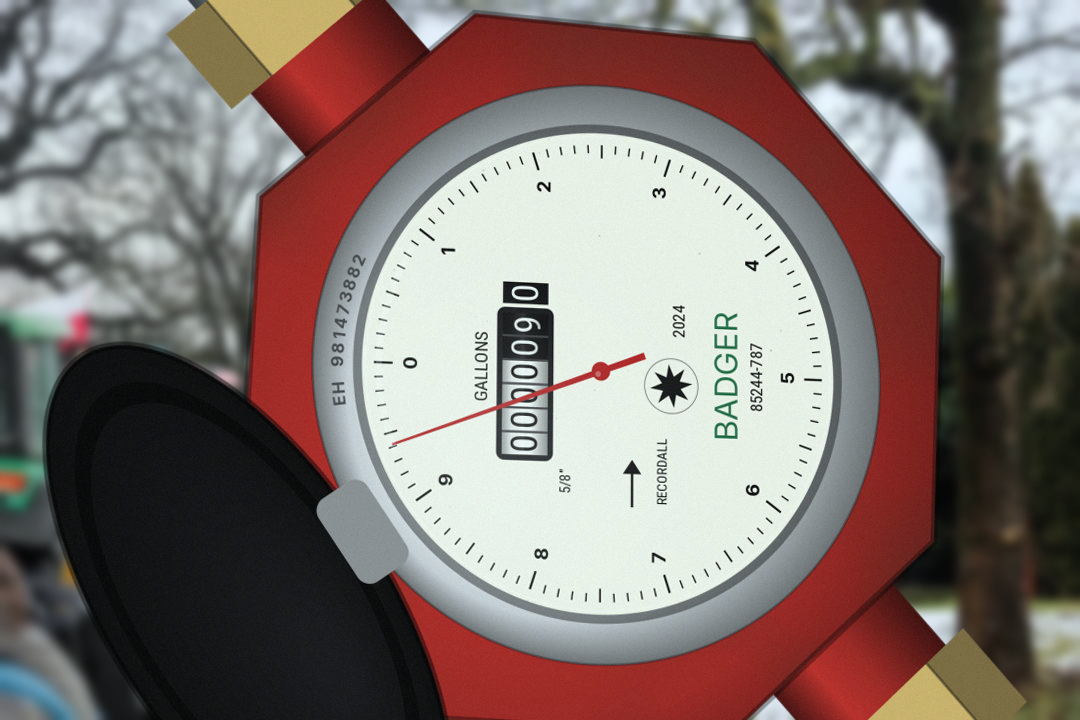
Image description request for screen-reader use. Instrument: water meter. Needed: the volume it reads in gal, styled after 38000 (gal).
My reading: 89.4 (gal)
